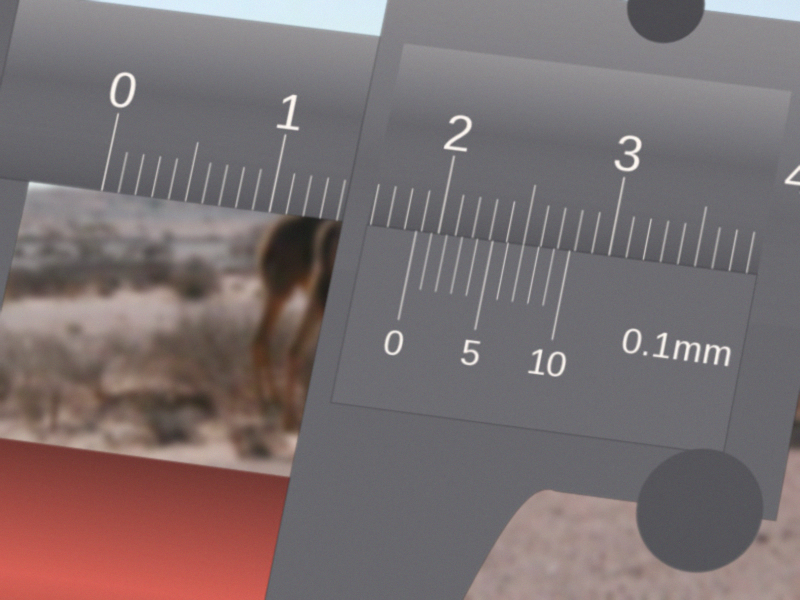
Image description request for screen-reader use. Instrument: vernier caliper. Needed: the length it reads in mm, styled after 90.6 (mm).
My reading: 18.7 (mm)
